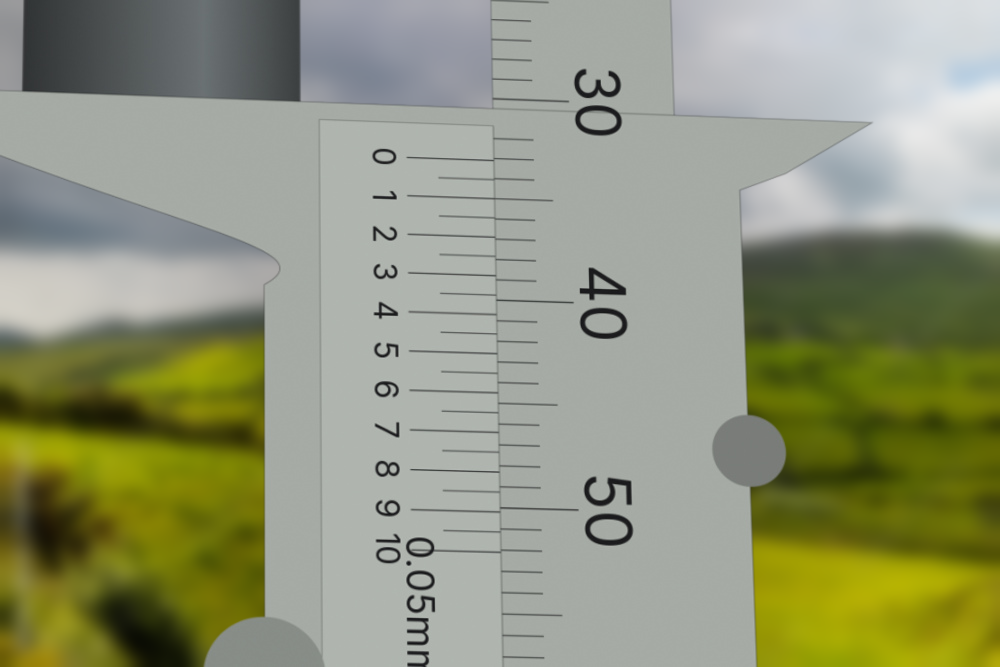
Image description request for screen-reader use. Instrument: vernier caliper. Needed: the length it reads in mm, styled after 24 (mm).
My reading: 33.1 (mm)
